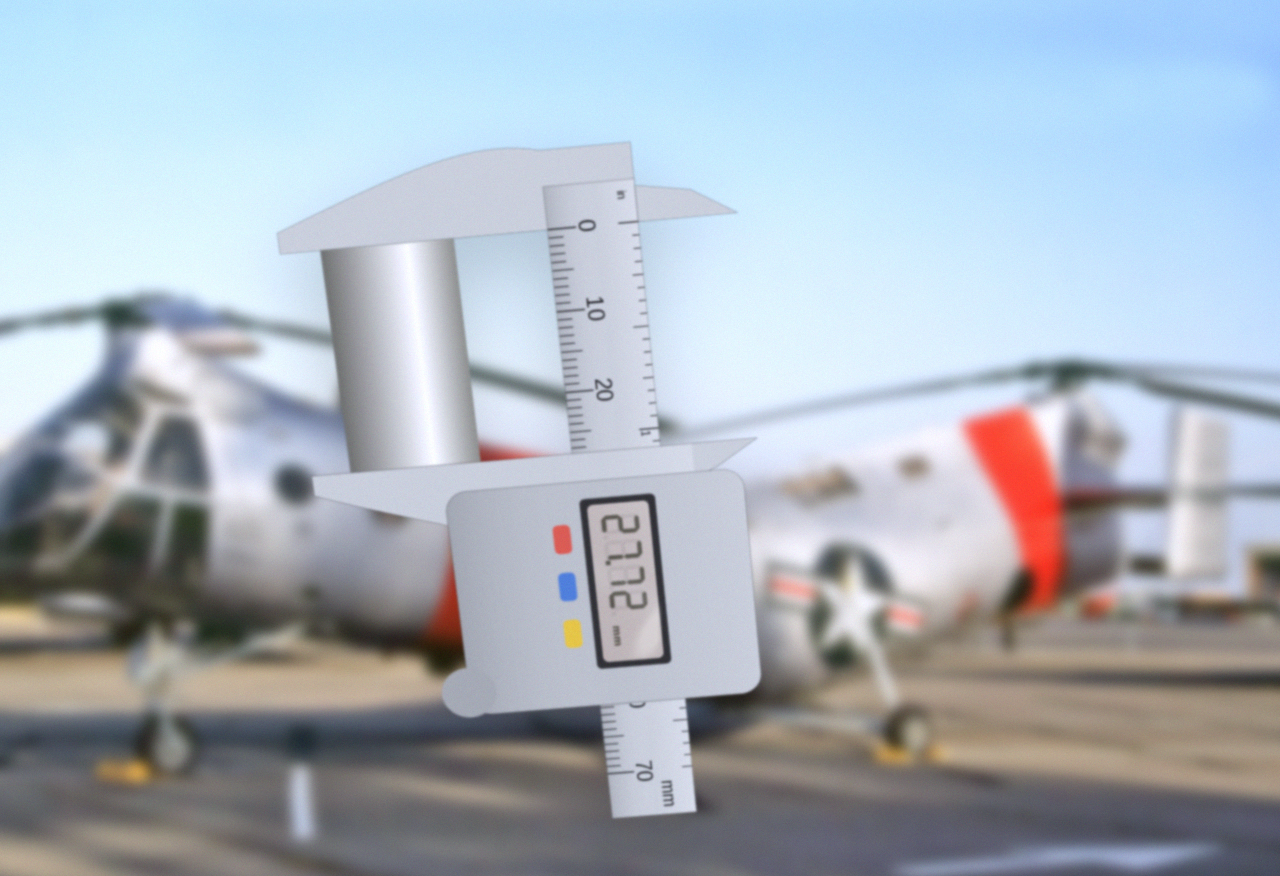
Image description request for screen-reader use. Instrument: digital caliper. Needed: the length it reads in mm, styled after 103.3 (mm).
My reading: 27.72 (mm)
